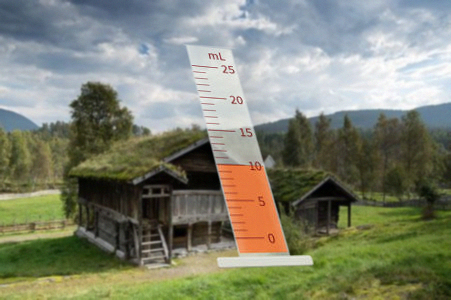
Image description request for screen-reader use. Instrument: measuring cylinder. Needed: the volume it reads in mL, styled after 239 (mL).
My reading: 10 (mL)
